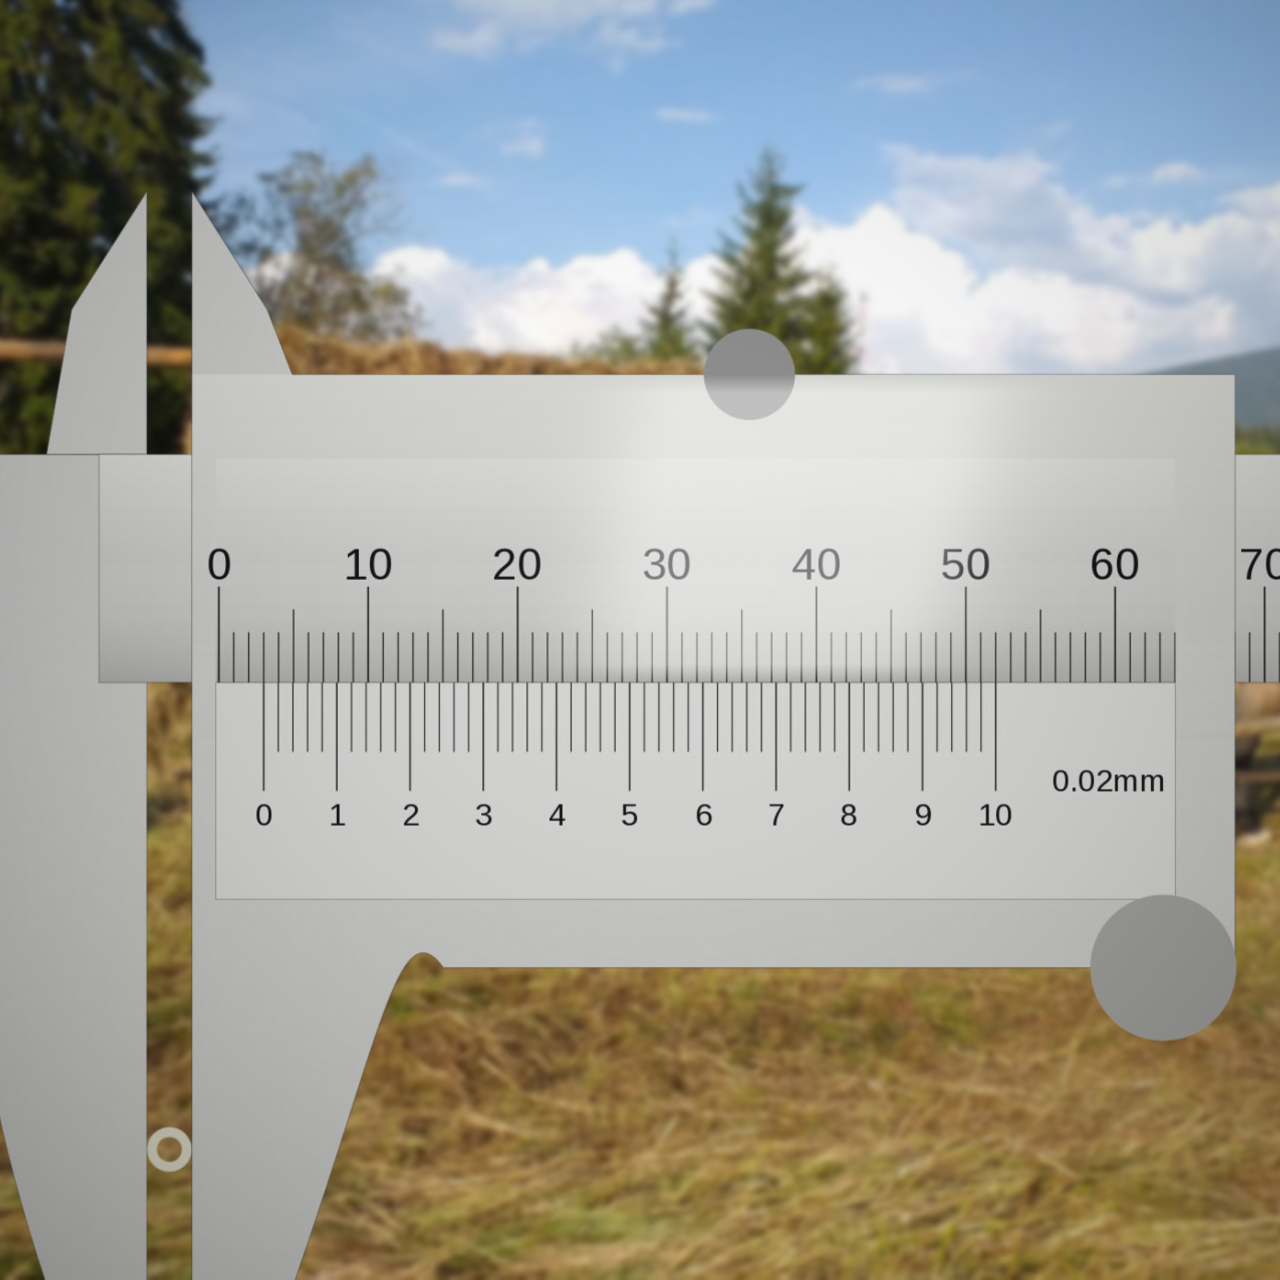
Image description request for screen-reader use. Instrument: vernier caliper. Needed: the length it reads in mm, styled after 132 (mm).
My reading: 3.0 (mm)
